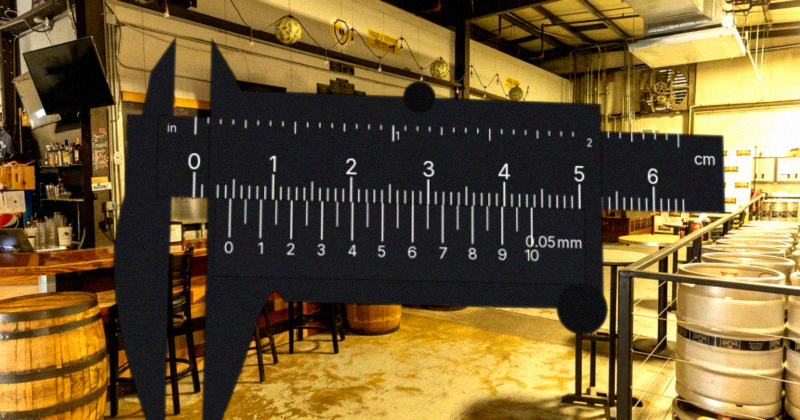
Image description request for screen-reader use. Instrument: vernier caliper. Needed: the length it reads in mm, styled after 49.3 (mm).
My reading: 4.6 (mm)
